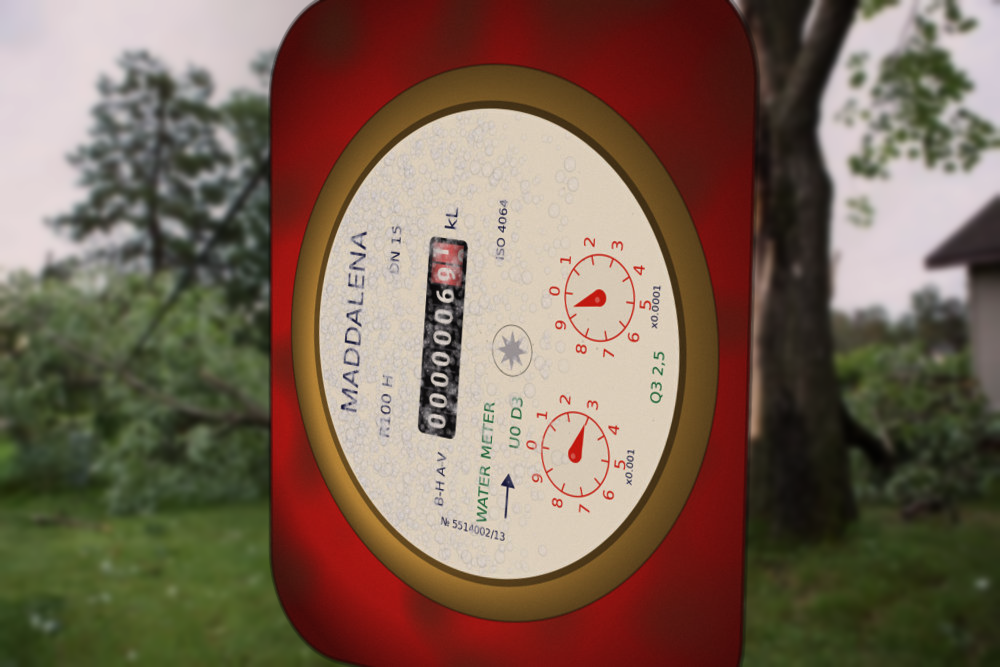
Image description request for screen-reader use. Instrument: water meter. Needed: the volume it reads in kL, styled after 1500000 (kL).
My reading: 6.9129 (kL)
